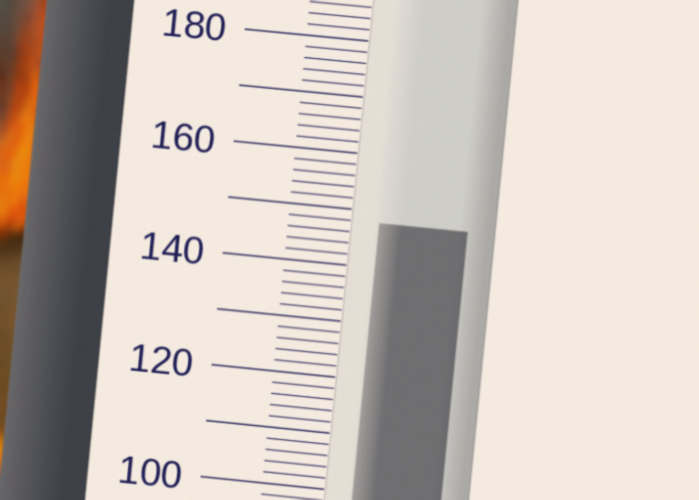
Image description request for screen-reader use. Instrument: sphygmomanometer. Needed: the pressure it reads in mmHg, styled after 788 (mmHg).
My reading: 148 (mmHg)
